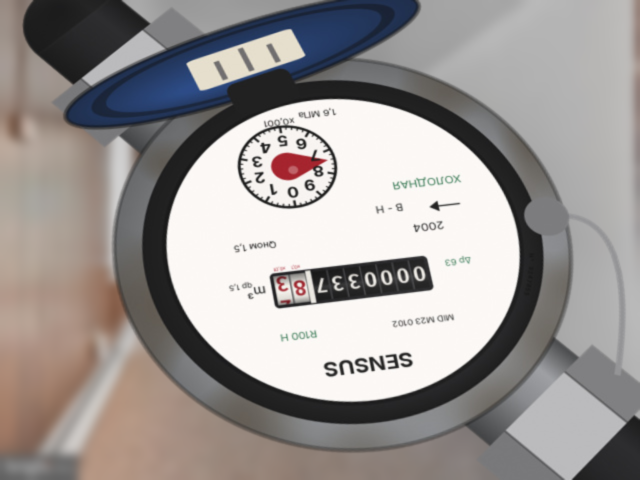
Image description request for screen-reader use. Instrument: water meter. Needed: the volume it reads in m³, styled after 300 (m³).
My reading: 337.827 (m³)
